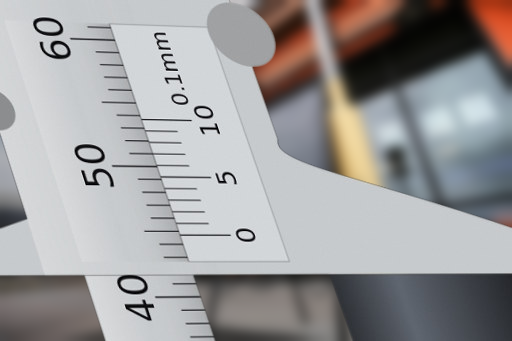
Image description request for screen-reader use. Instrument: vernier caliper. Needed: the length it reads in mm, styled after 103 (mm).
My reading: 44.7 (mm)
